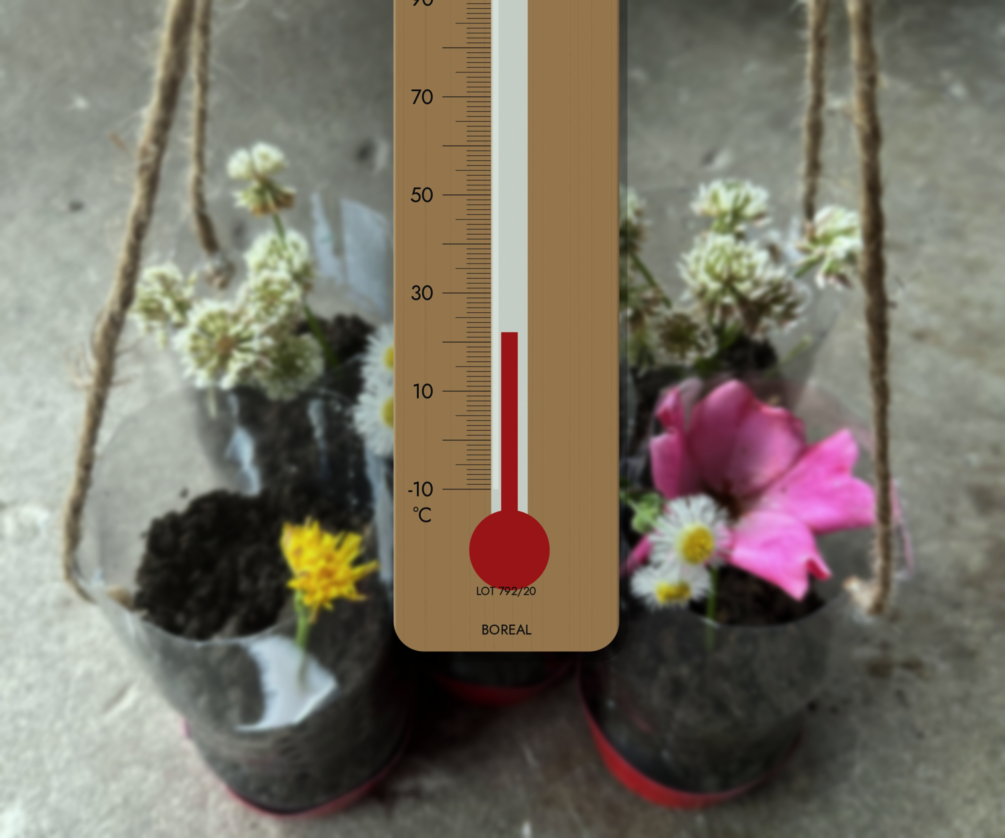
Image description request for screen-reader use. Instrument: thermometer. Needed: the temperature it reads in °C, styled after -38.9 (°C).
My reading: 22 (°C)
